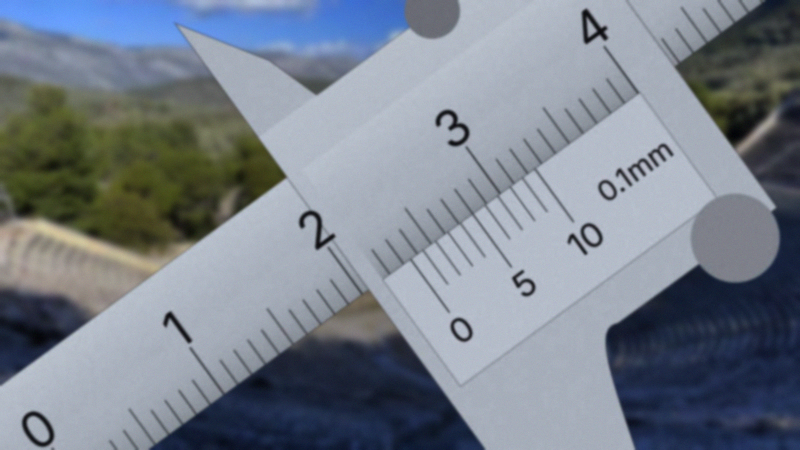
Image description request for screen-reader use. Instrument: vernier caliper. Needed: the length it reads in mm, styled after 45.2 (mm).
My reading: 23.5 (mm)
